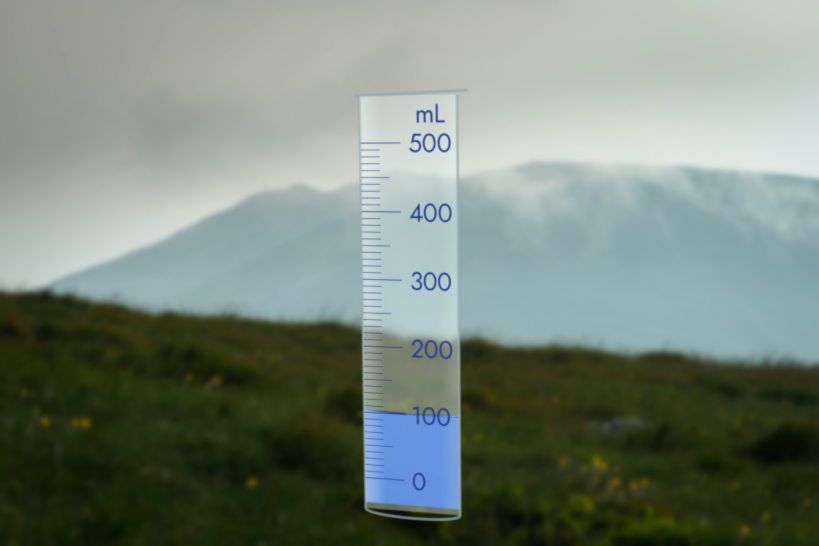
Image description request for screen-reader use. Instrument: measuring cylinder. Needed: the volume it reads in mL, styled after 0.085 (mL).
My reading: 100 (mL)
